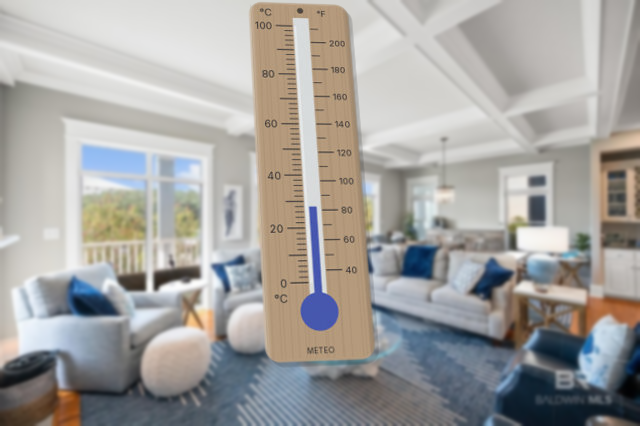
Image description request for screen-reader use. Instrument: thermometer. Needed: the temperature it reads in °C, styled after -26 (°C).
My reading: 28 (°C)
